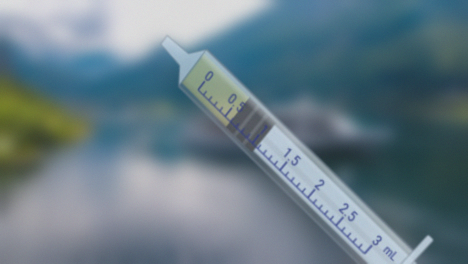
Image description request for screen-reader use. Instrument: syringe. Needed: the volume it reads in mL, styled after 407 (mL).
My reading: 0.6 (mL)
